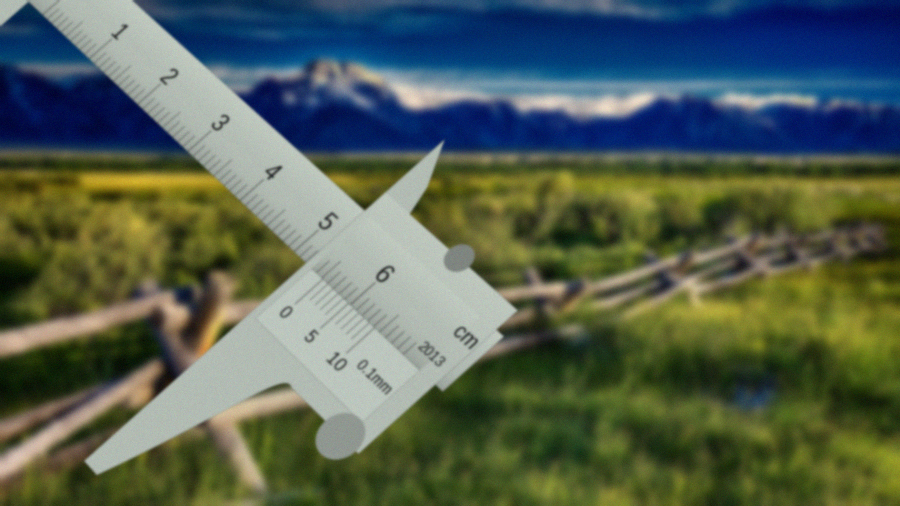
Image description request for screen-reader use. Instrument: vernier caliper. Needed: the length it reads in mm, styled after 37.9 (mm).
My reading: 55.2 (mm)
